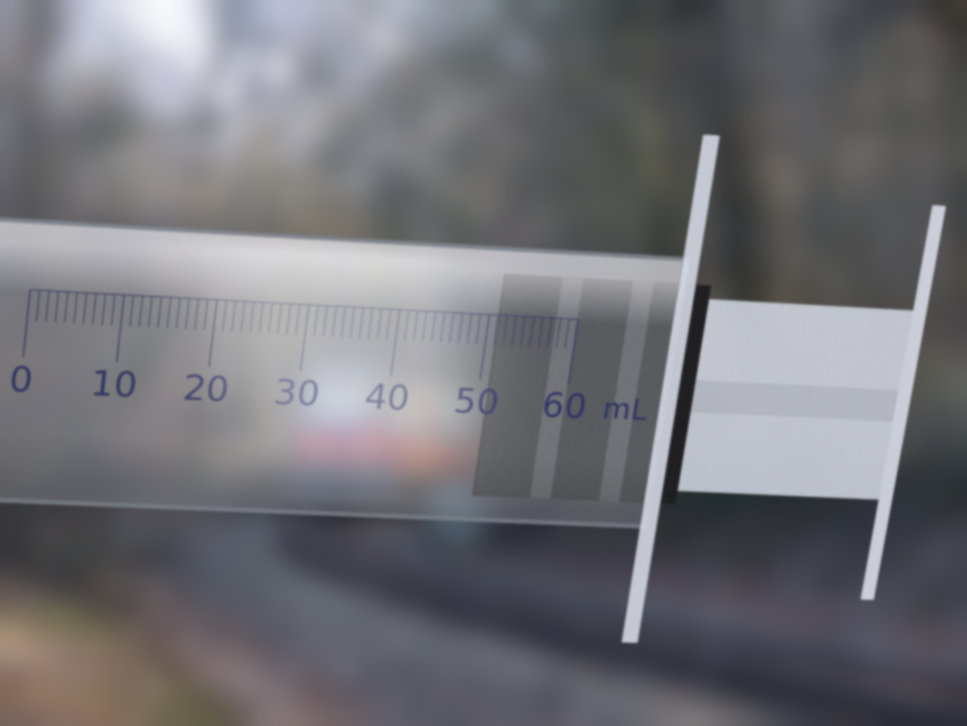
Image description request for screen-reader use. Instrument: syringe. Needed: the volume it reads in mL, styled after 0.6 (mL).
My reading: 51 (mL)
